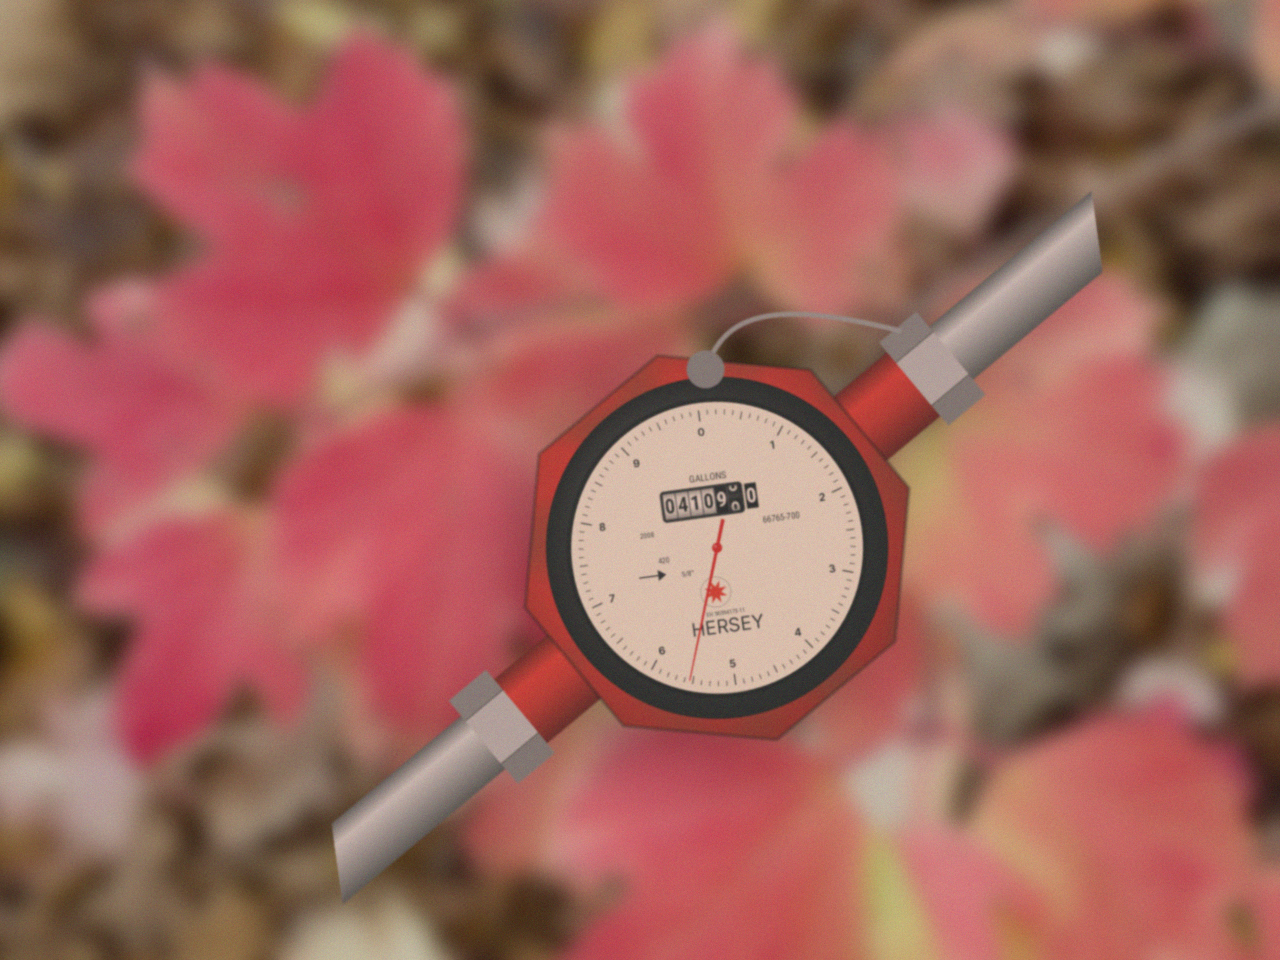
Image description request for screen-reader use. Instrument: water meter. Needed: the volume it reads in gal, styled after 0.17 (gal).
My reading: 410985.5 (gal)
